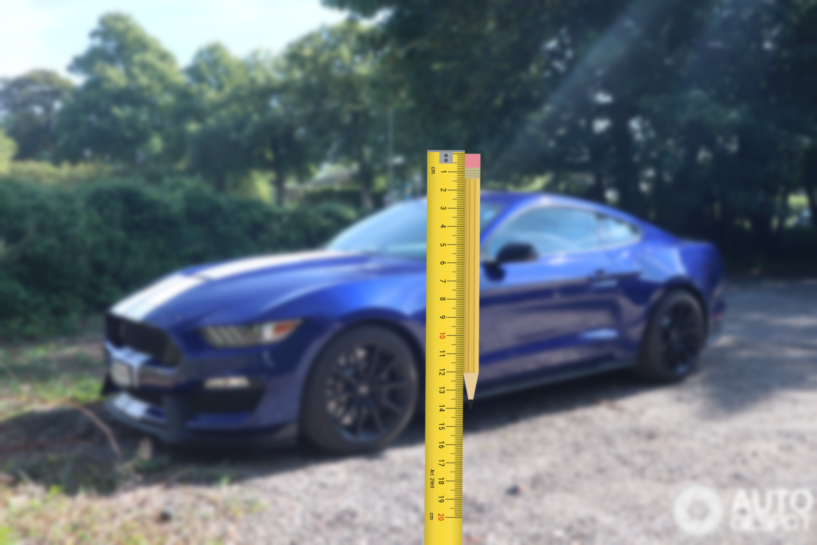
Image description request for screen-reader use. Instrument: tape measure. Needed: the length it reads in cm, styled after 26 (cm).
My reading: 14 (cm)
